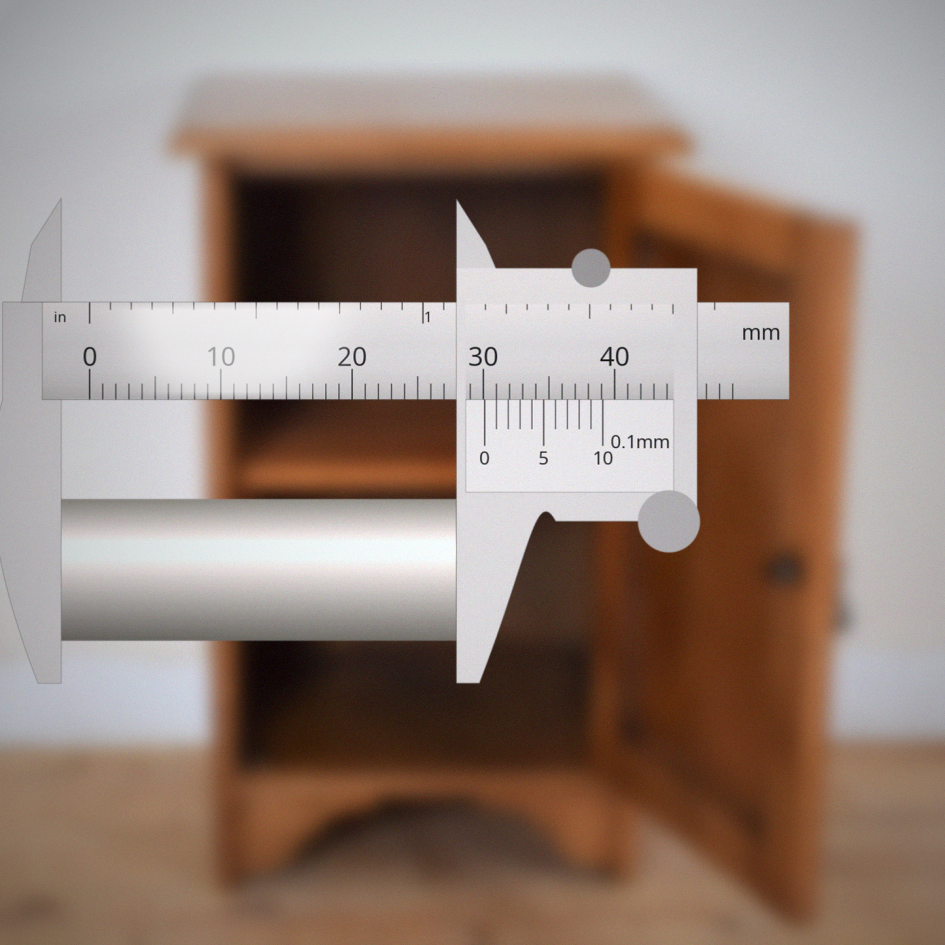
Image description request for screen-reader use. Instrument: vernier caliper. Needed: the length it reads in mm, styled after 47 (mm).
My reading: 30.1 (mm)
